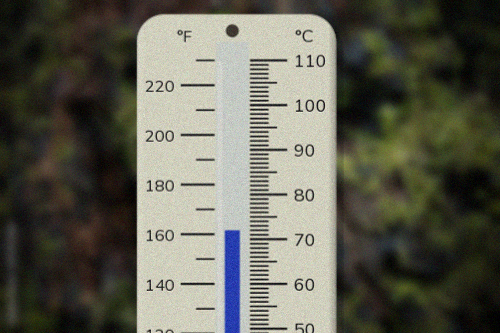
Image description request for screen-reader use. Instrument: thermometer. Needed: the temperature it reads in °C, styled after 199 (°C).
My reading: 72 (°C)
